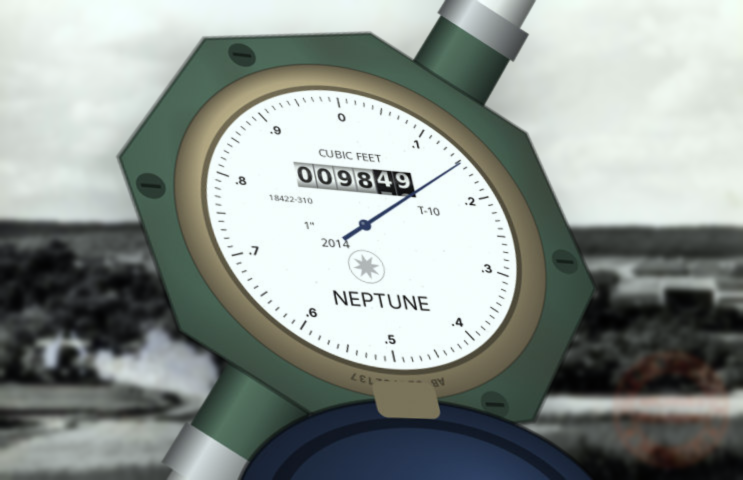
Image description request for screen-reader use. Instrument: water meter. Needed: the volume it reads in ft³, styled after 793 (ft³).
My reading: 9849.15 (ft³)
